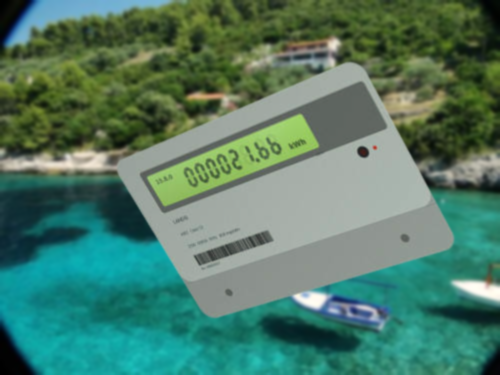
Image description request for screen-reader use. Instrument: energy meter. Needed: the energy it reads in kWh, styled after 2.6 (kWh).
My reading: 21.66 (kWh)
